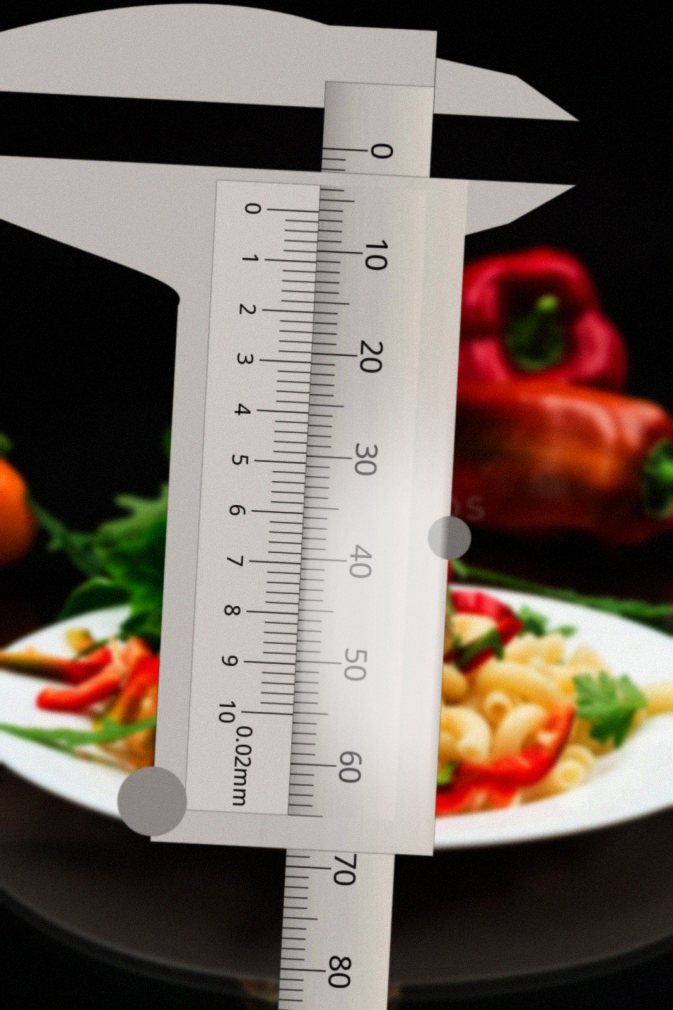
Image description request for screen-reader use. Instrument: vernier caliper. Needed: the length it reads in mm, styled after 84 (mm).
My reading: 6.2 (mm)
